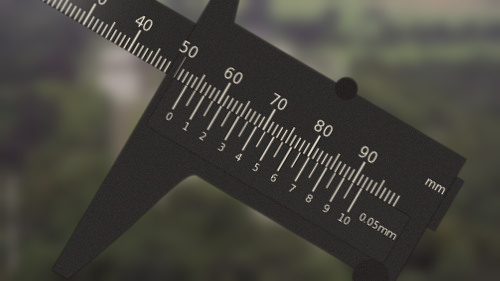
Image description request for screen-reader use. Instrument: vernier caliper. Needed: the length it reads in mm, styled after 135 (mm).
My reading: 53.0 (mm)
